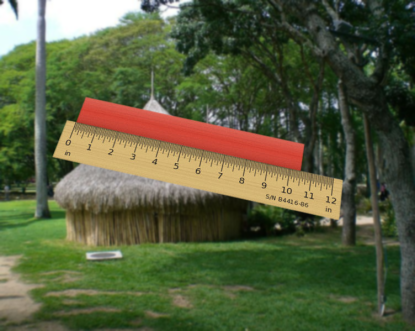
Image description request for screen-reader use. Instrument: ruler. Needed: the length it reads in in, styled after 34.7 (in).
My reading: 10.5 (in)
